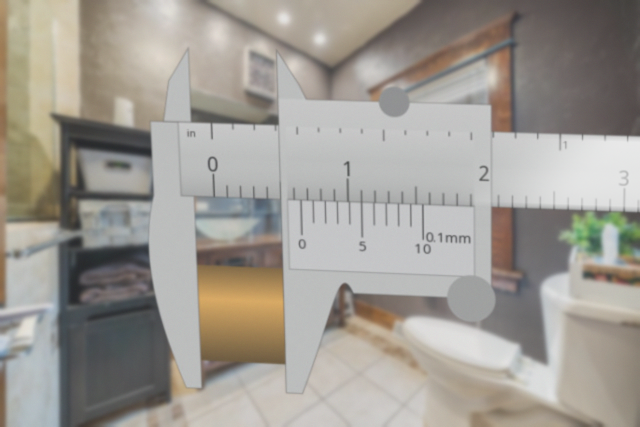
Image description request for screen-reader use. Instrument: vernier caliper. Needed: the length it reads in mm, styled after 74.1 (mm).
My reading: 6.5 (mm)
